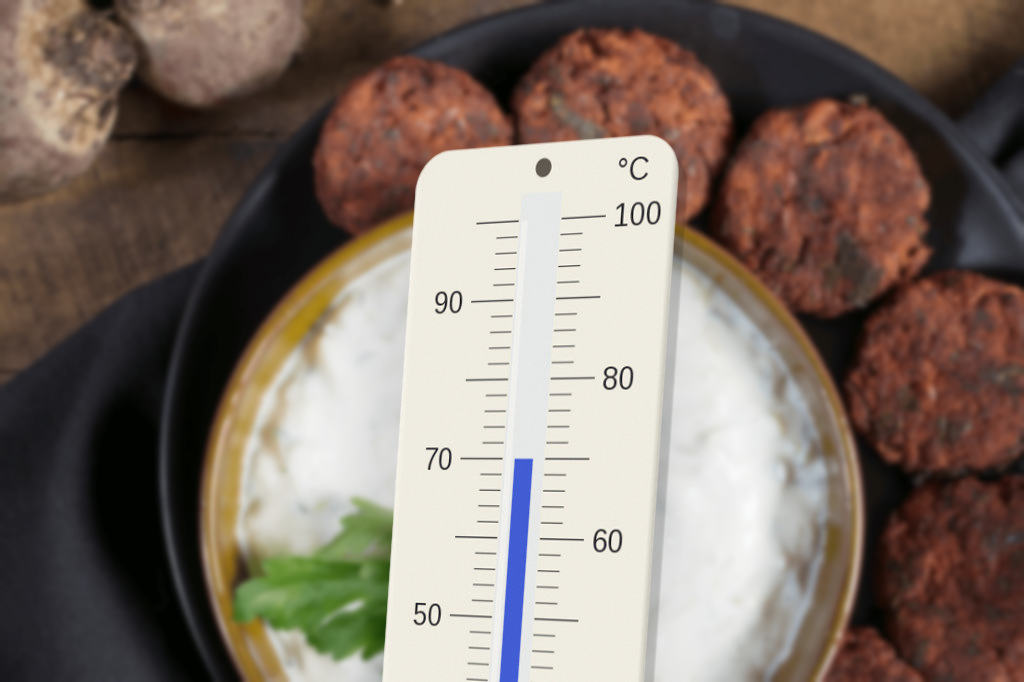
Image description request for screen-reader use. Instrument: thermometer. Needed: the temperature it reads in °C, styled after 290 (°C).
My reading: 70 (°C)
